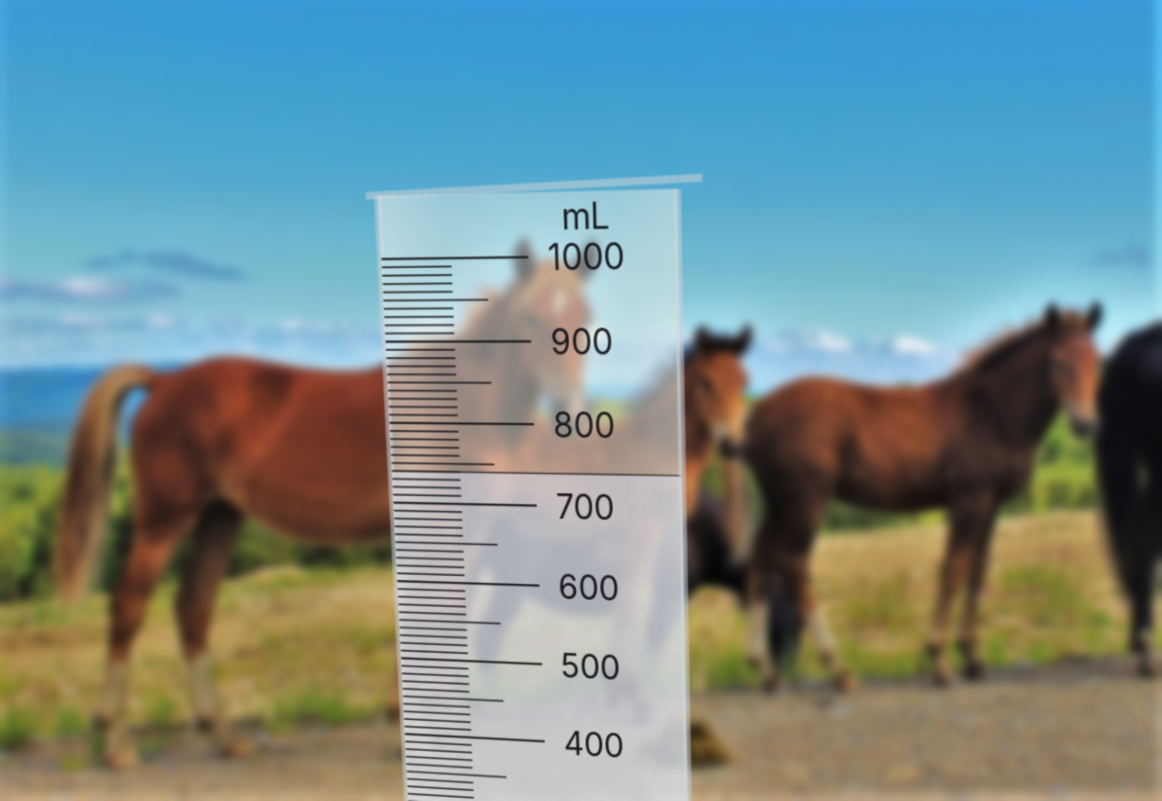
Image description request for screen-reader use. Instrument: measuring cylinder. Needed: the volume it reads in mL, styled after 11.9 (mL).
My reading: 740 (mL)
